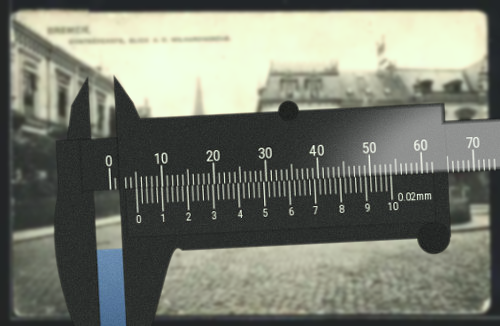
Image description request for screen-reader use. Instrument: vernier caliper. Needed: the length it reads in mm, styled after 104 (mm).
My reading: 5.0 (mm)
